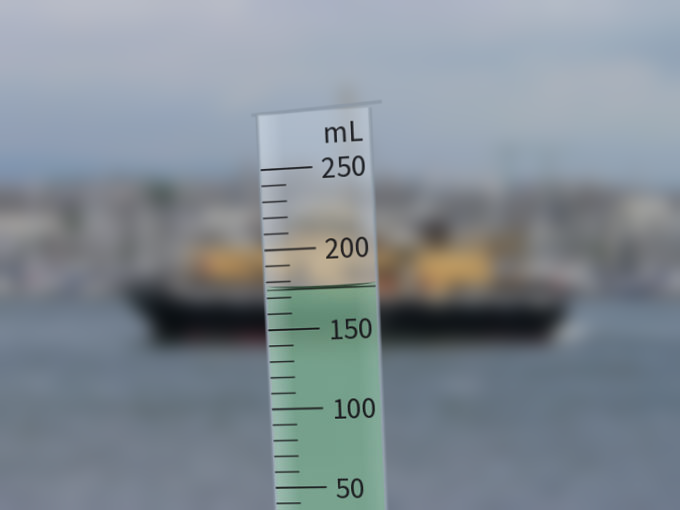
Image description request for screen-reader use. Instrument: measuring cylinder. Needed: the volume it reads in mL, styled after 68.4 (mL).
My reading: 175 (mL)
